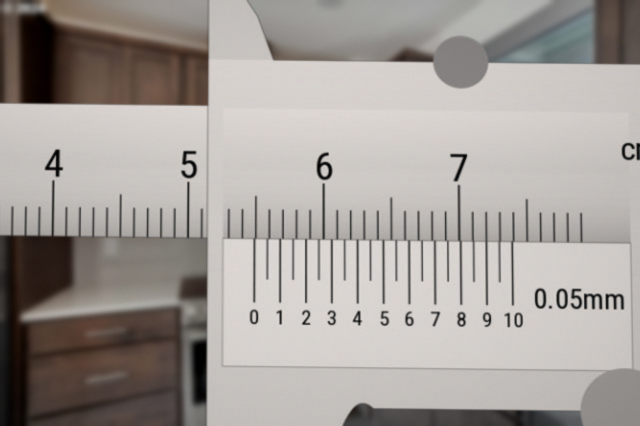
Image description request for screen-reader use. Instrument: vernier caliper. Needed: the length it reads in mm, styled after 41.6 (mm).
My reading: 54.9 (mm)
